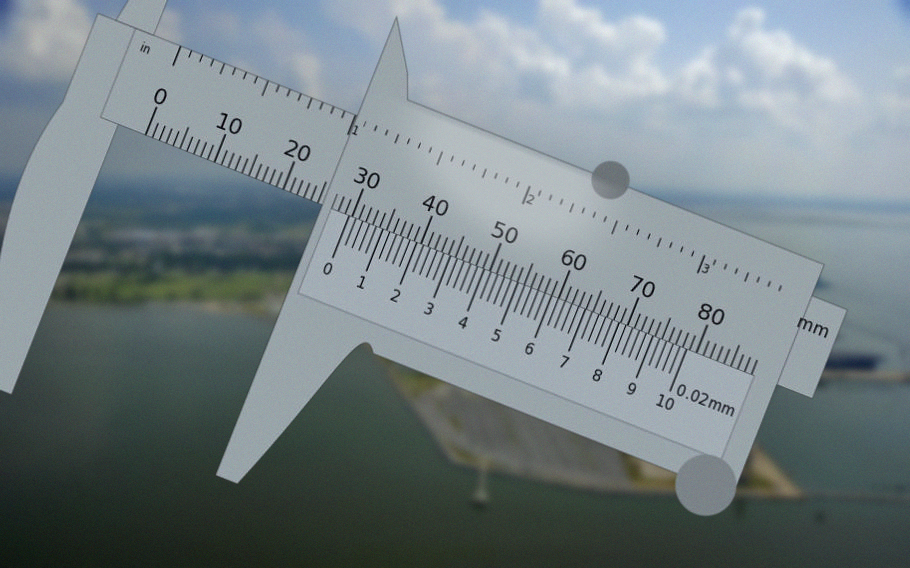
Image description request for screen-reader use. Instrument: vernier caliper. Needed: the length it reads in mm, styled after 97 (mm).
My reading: 29.6 (mm)
